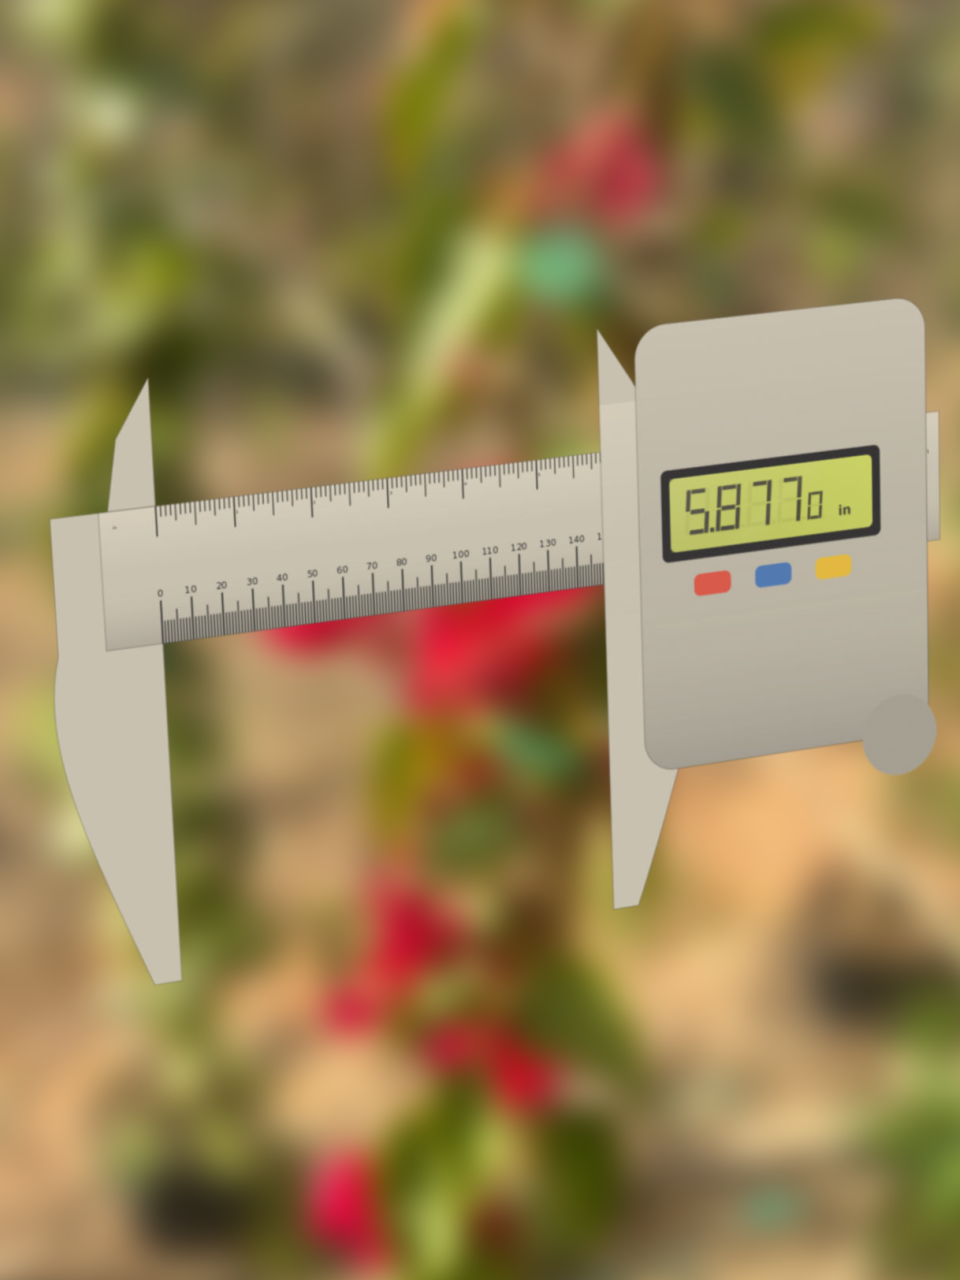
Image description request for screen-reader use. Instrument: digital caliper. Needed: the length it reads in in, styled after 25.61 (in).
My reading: 5.8770 (in)
